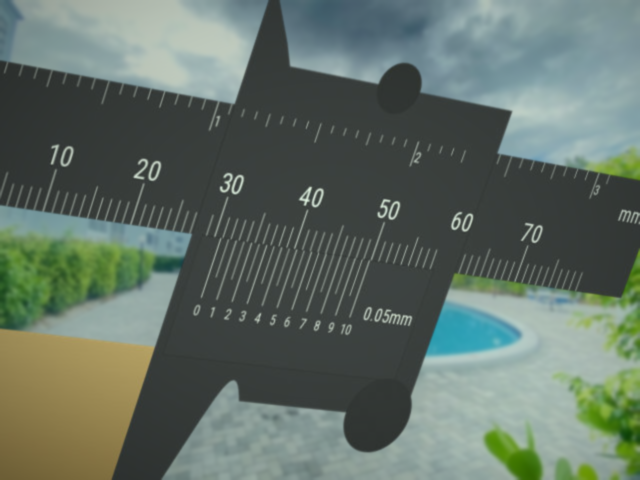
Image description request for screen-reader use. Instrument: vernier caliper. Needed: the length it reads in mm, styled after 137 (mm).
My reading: 30.8 (mm)
